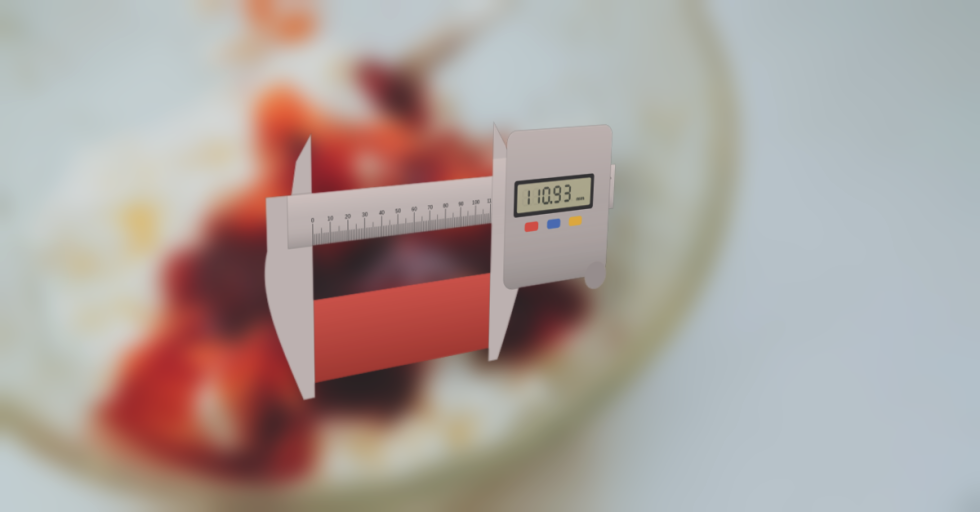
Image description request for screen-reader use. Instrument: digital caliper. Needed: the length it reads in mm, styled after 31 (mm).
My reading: 110.93 (mm)
